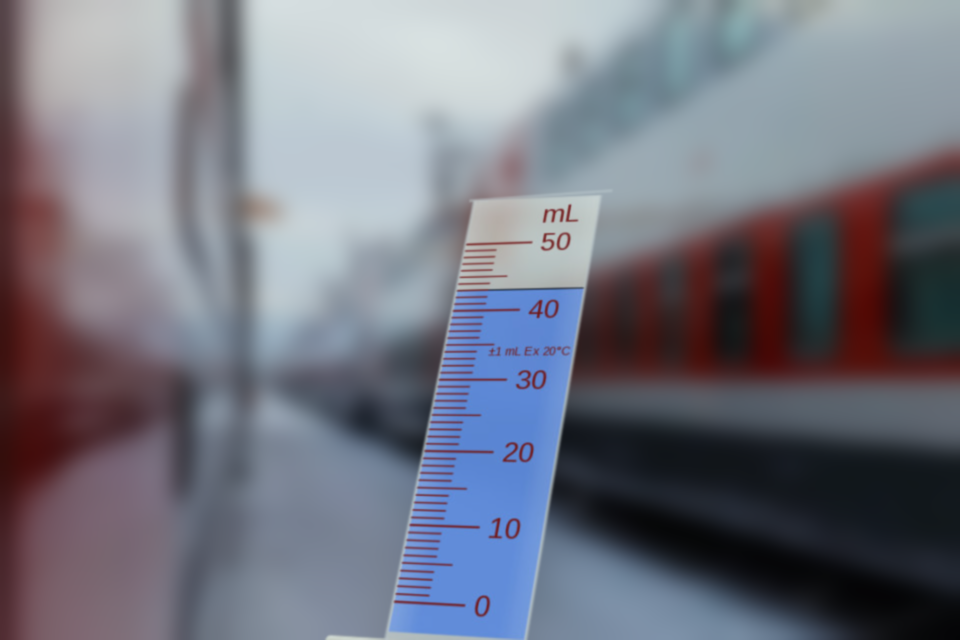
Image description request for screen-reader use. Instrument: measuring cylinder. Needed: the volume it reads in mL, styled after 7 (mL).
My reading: 43 (mL)
